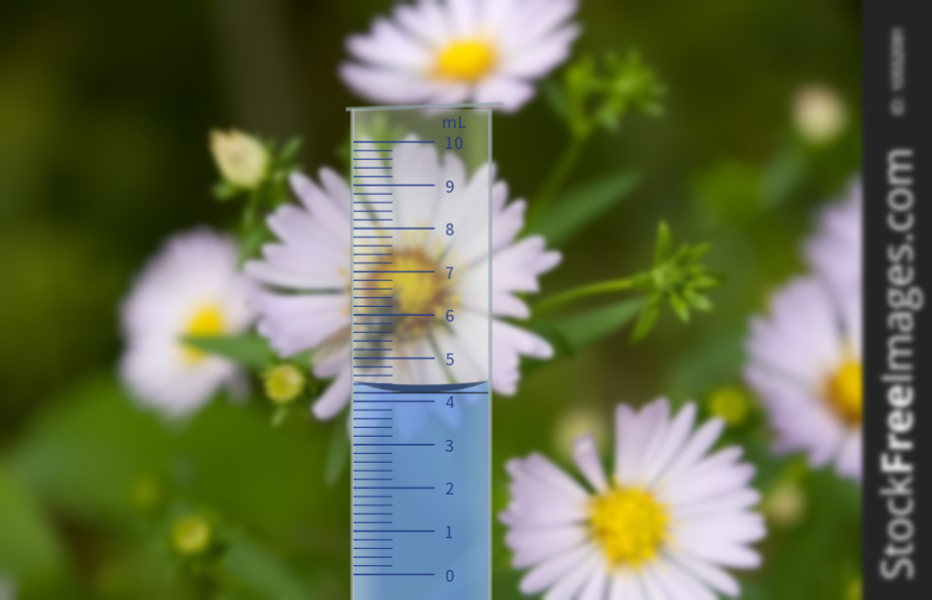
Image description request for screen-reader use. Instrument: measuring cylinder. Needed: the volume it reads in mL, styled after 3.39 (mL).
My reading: 4.2 (mL)
